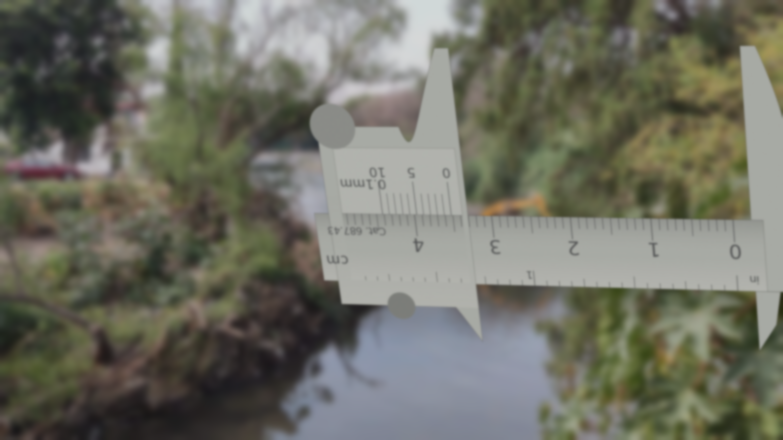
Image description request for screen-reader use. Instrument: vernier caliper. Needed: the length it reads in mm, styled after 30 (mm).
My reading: 35.2 (mm)
